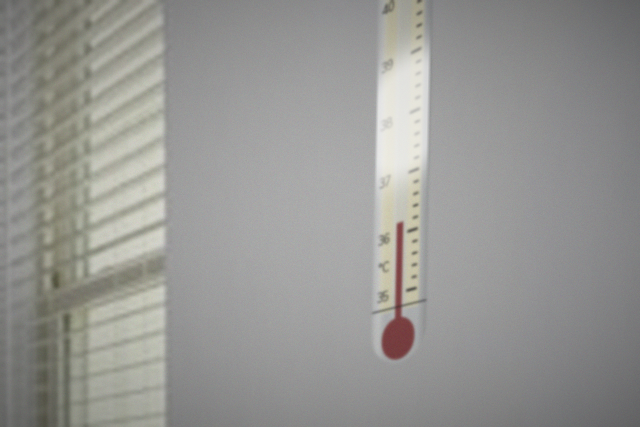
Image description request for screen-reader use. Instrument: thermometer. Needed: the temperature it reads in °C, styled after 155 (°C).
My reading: 36.2 (°C)
